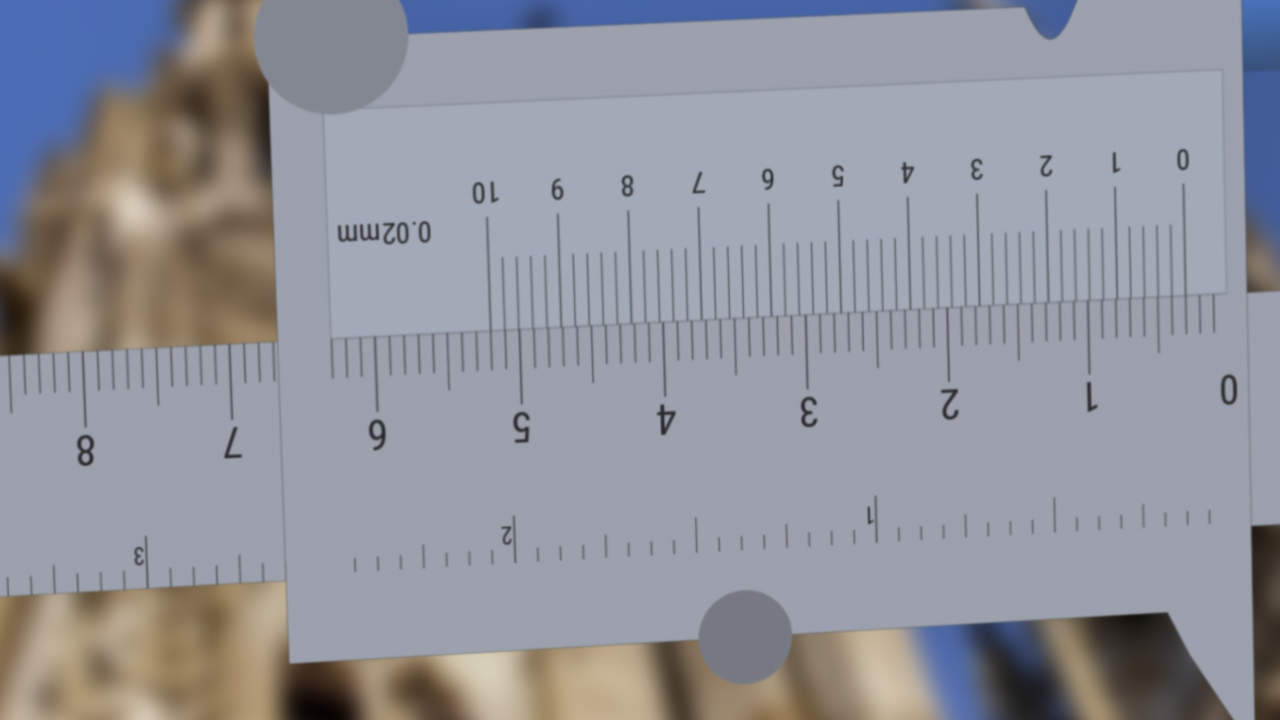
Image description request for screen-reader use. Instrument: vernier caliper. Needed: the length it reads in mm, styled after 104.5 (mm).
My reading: 3.0 (mm)
